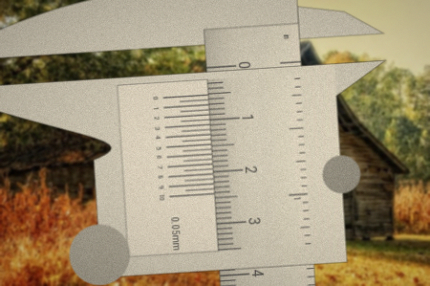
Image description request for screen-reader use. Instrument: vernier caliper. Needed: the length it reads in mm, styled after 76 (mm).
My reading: 5.2 (mm)
